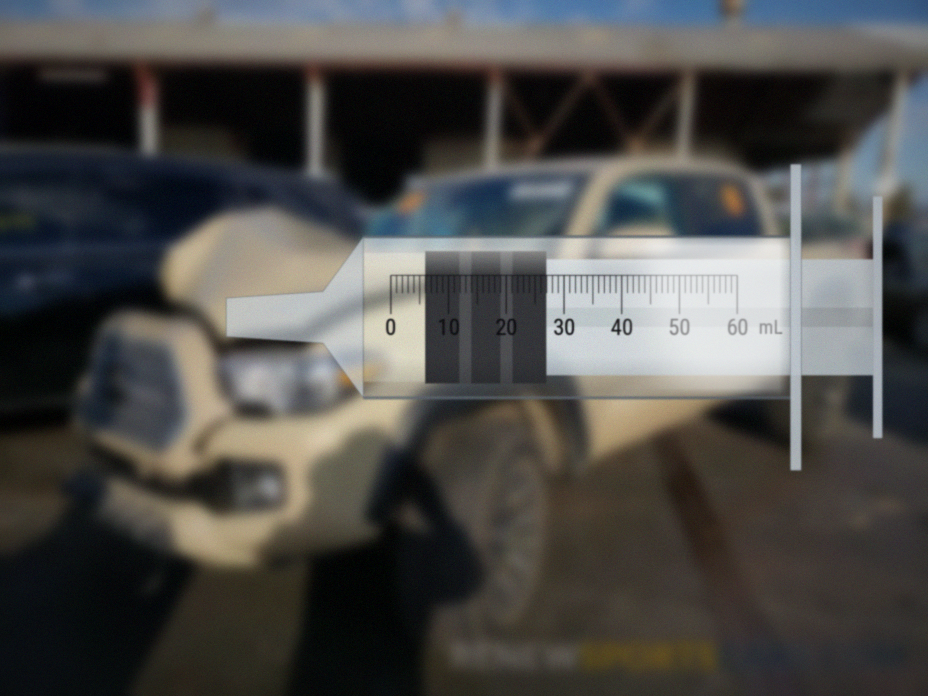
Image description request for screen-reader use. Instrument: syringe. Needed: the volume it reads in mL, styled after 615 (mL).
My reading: 6 (mL)
